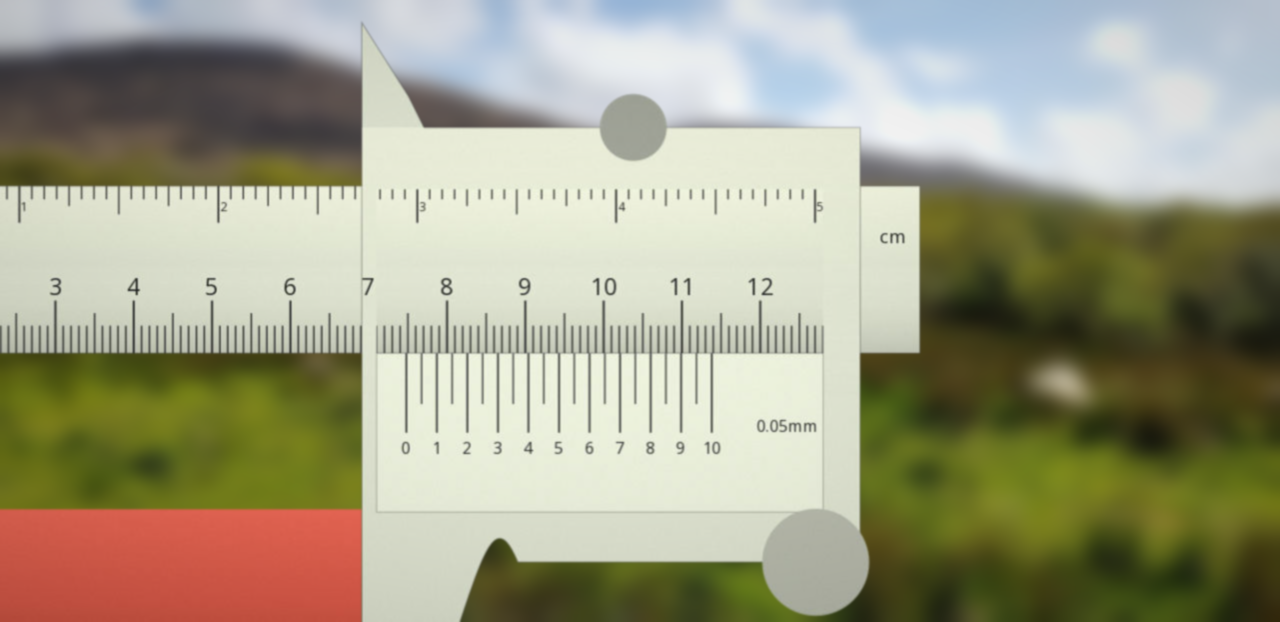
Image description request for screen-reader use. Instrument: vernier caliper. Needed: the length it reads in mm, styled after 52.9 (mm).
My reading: 74.8 (mm)
